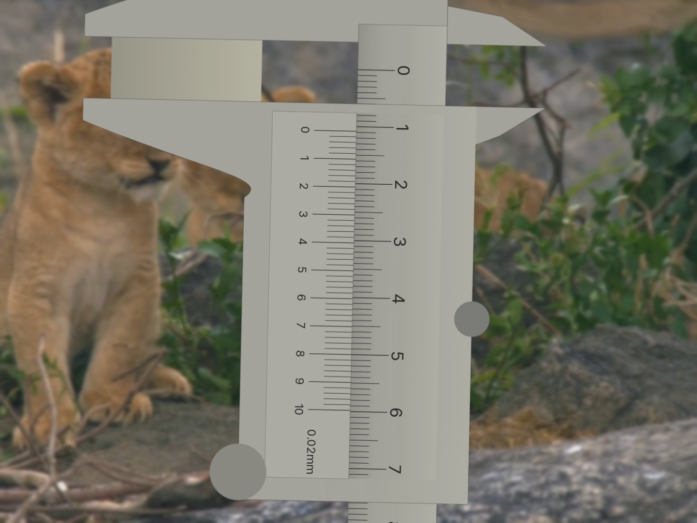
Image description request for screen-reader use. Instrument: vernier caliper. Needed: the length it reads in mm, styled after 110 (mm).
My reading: 10.8 (mm)
